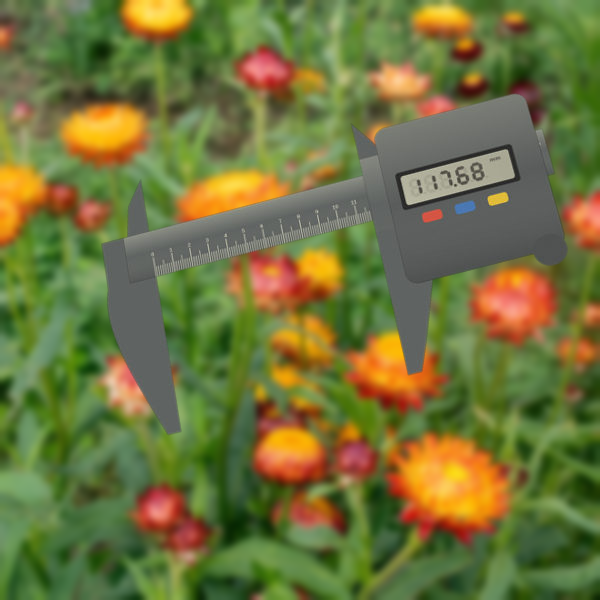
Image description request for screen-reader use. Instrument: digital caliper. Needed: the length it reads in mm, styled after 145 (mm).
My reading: 117.68 (mm)
